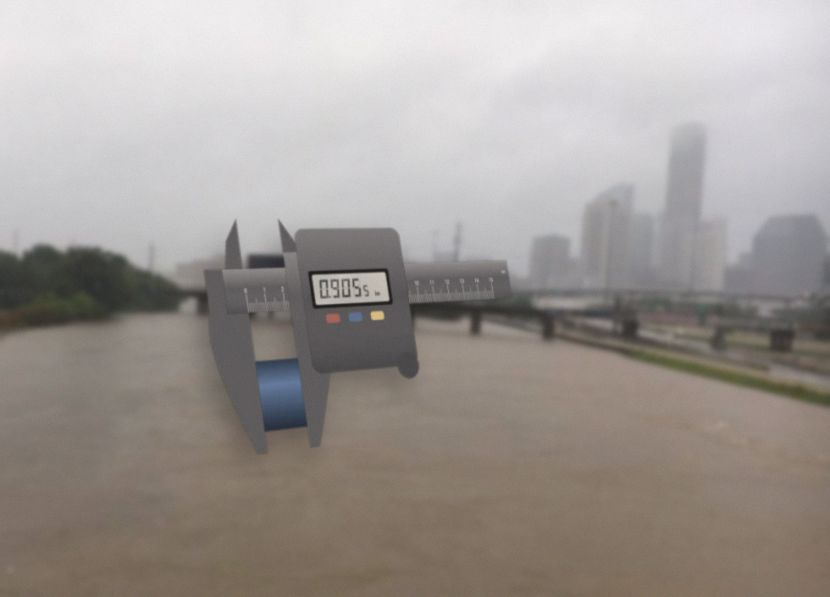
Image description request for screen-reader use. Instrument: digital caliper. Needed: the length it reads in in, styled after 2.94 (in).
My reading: 0.9055 (in)
